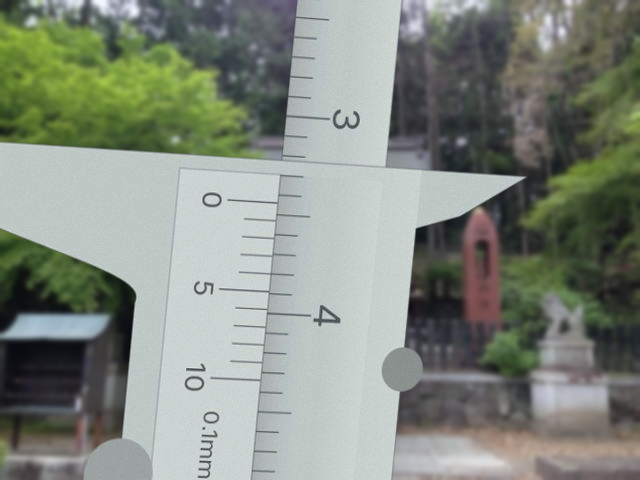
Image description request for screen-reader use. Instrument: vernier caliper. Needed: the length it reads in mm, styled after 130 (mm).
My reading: 34.4 (mm)
